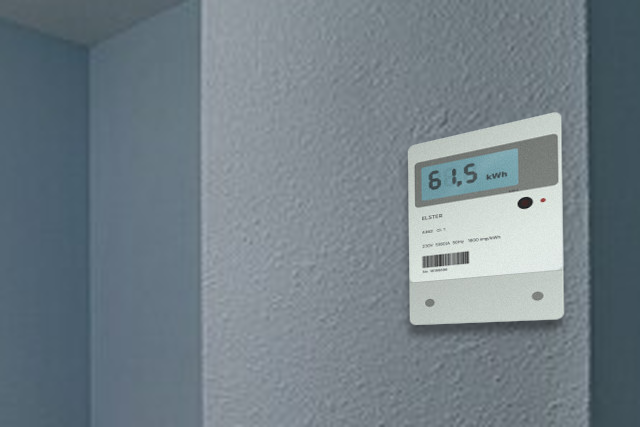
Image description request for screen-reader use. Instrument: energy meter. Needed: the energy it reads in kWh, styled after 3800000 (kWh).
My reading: 61.5 (kWh)
